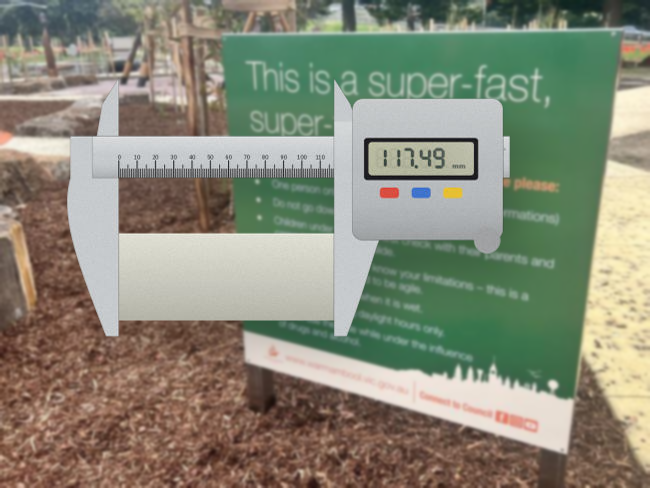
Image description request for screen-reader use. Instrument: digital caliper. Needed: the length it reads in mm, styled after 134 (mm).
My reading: 117.49 (mm)
